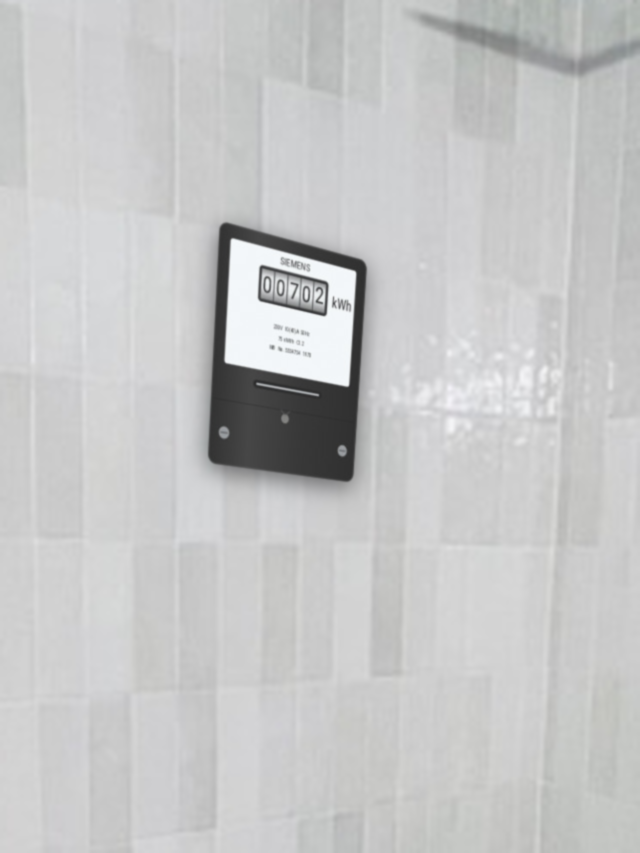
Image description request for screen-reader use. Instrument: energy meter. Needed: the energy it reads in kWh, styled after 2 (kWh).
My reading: 702 (kWh)
